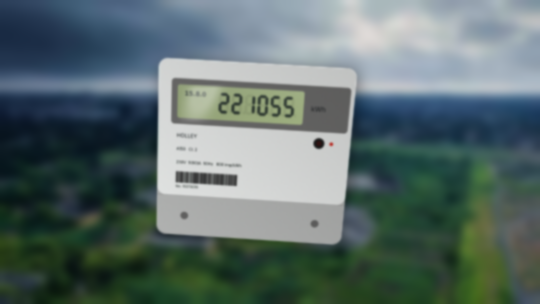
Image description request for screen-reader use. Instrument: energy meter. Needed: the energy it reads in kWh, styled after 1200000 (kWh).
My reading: 221055 (kWh)
